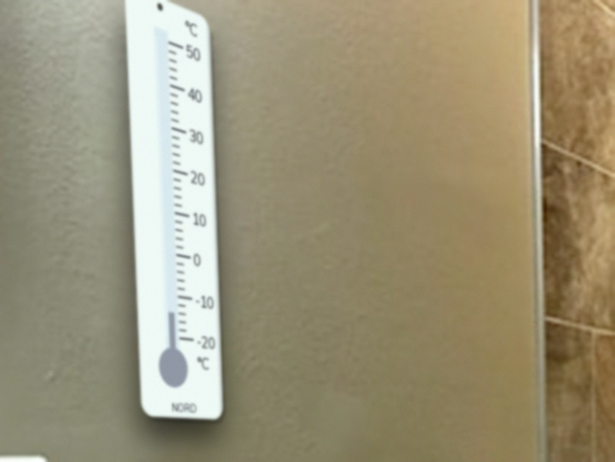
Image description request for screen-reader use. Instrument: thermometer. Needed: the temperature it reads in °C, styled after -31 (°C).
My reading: -14 (°C)
